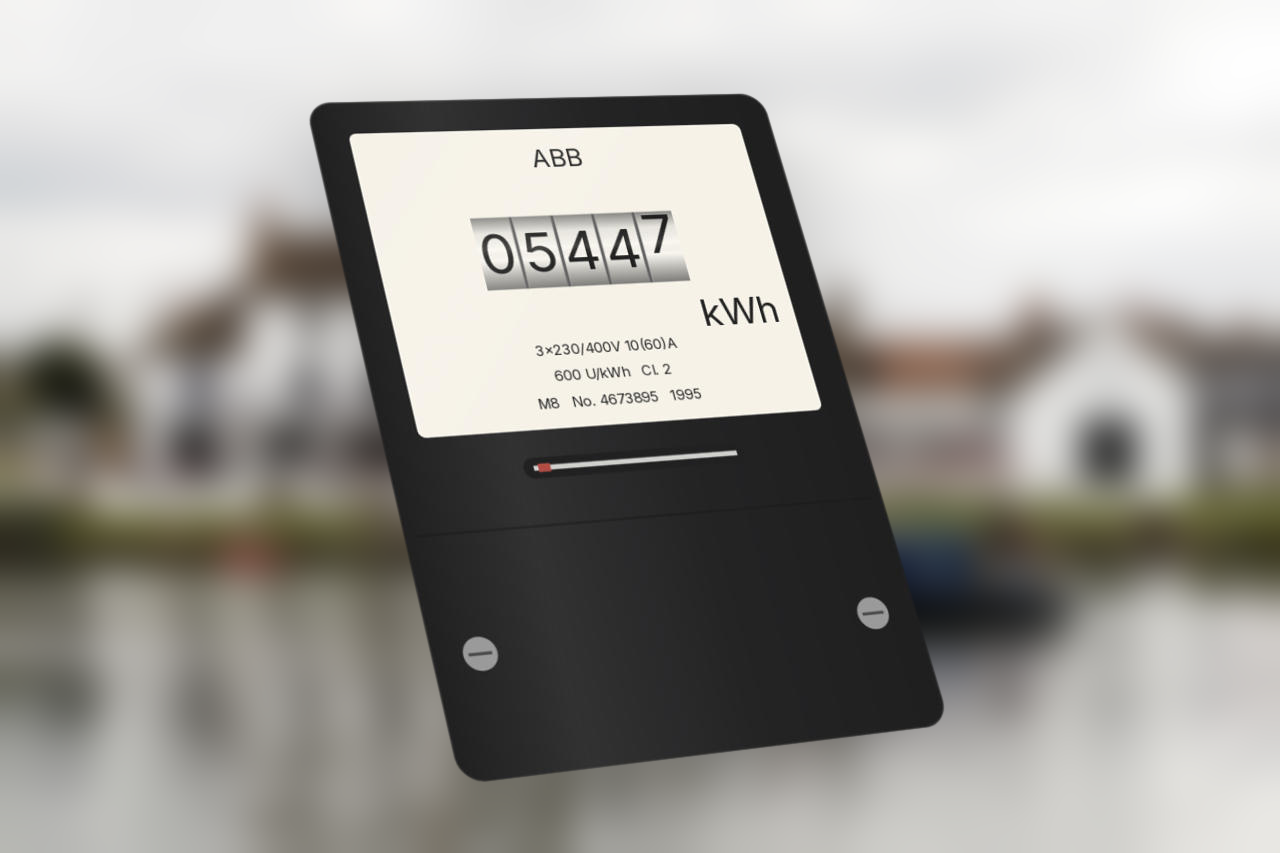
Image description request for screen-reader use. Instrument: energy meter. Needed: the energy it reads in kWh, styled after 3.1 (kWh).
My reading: 5447 (kWh)
